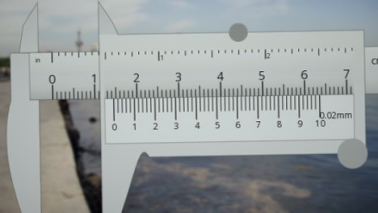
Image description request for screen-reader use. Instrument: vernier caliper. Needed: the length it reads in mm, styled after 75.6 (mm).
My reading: 14.5 (mm)
